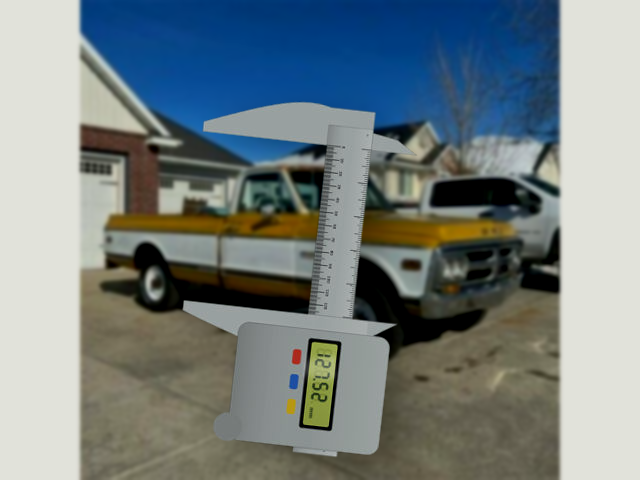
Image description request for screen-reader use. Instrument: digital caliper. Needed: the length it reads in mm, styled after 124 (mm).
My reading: 127.52 (mm)
